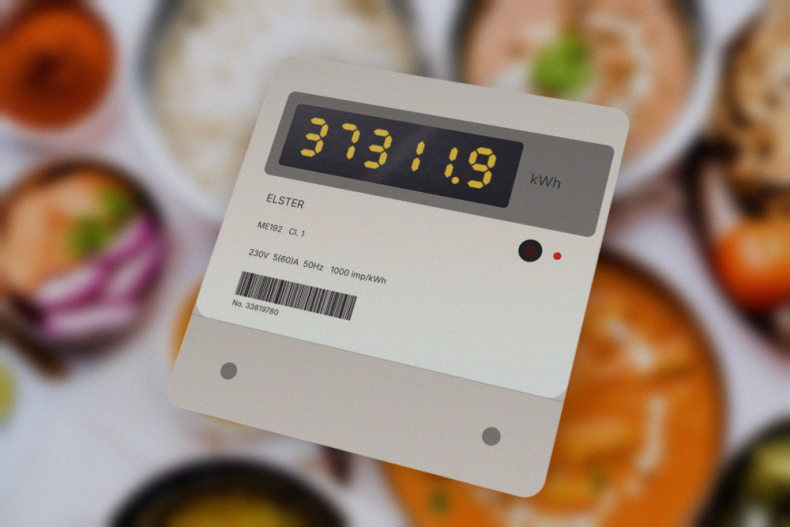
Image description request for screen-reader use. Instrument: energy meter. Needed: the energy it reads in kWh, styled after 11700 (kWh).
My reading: 37311.9 (kWh)
